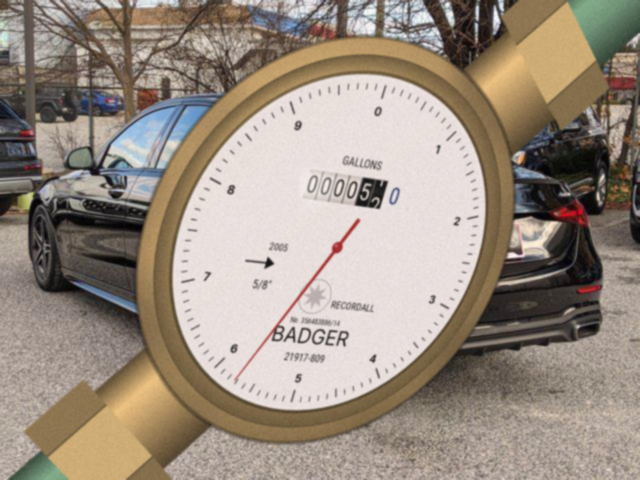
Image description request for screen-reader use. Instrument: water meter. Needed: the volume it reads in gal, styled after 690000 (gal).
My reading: 515.7 (gal)
